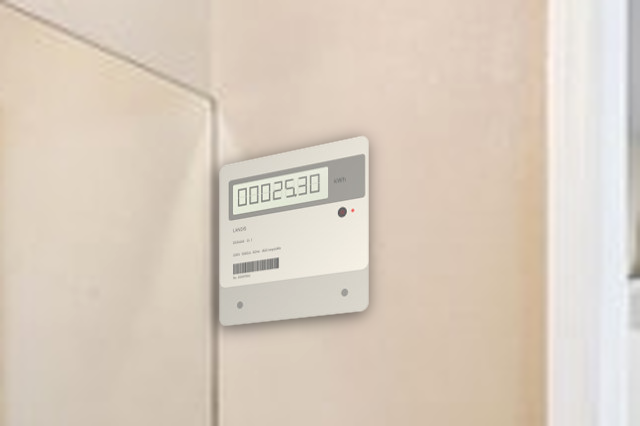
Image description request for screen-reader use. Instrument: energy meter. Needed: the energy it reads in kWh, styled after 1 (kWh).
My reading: 25.30 (kWh)
